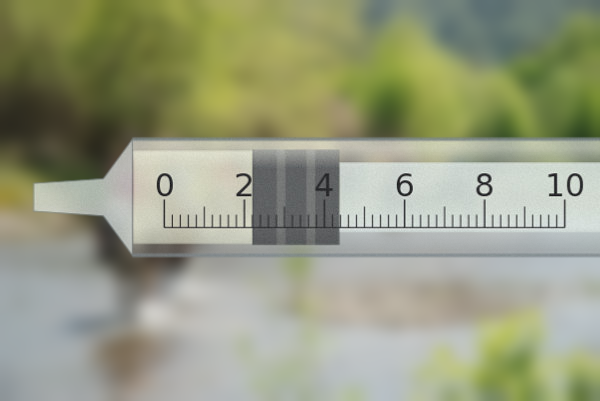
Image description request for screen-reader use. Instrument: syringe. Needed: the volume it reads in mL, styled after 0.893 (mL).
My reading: 2.2 (mL)
